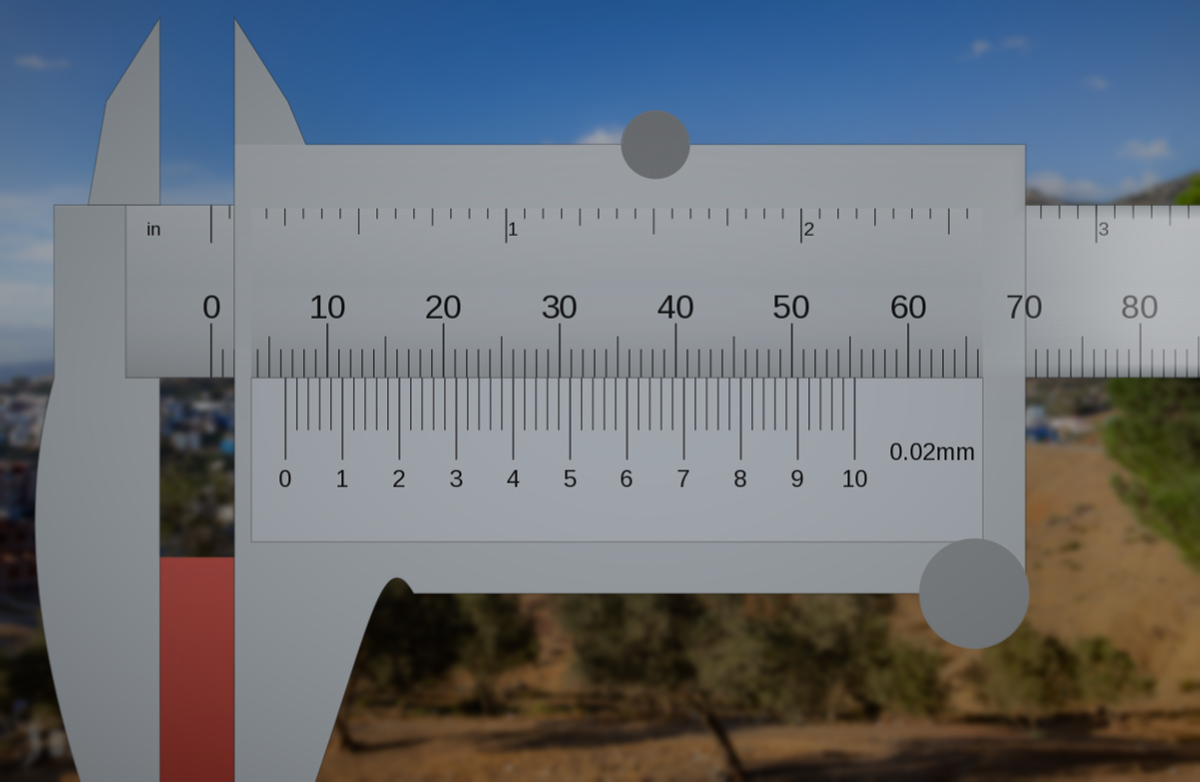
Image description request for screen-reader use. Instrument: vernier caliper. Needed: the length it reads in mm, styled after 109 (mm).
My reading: 6.4 (mm)
